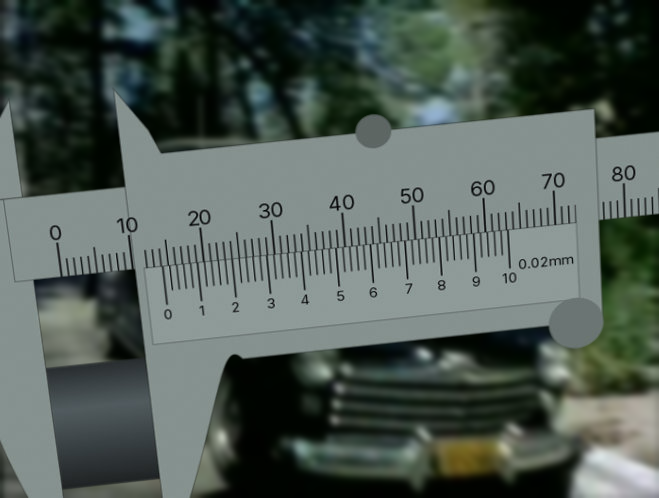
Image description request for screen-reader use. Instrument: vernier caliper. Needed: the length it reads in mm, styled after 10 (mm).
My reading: 14.2 (mm)
